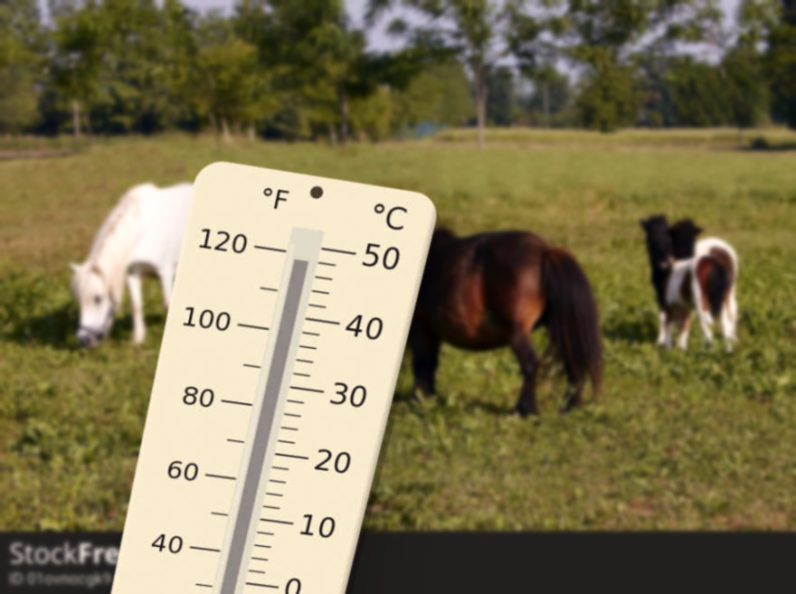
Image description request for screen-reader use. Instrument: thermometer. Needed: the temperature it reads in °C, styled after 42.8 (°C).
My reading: 48 (°C)
